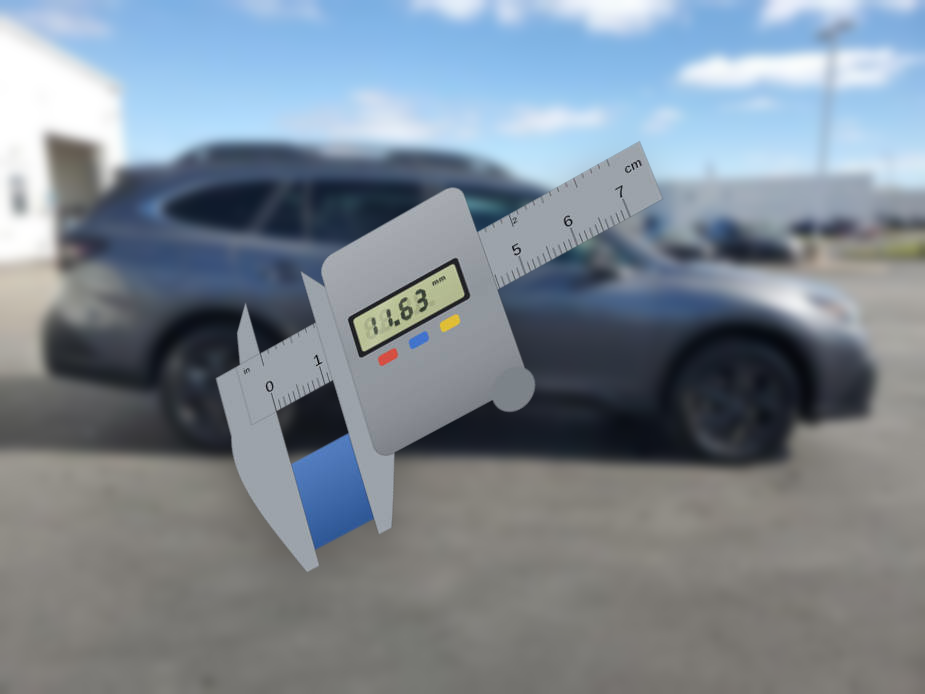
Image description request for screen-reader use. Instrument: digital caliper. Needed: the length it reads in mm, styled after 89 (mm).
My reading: 11.63 (mm)
